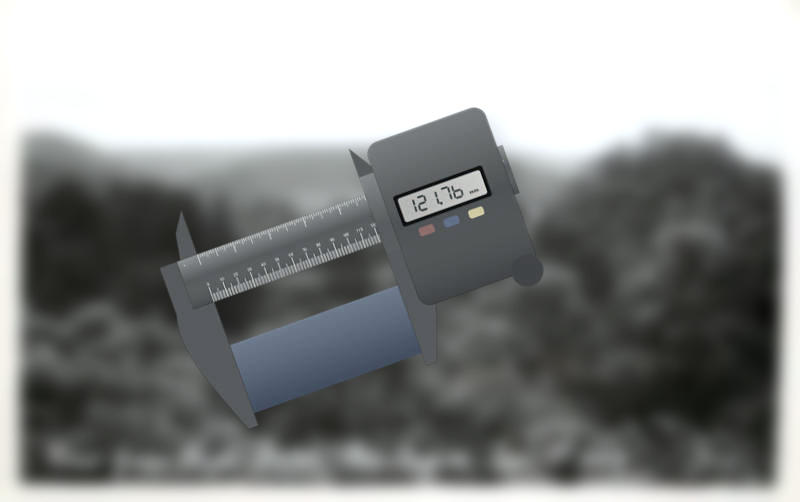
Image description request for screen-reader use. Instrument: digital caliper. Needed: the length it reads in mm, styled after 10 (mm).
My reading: 121.76 (mm)
